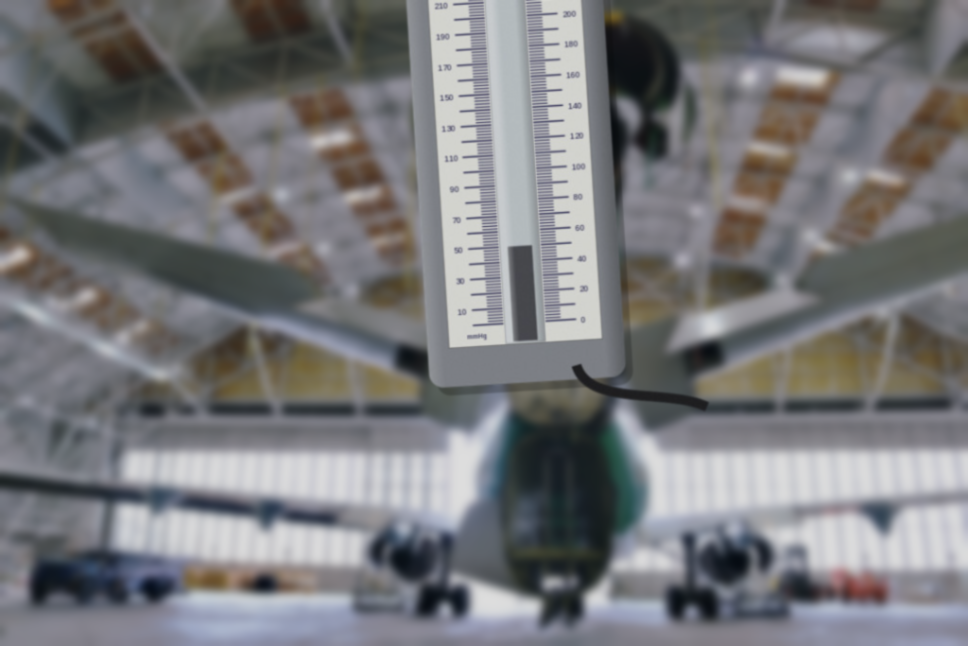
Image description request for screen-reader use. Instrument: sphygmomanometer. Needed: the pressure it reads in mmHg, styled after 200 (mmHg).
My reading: 50 (mmHg)
